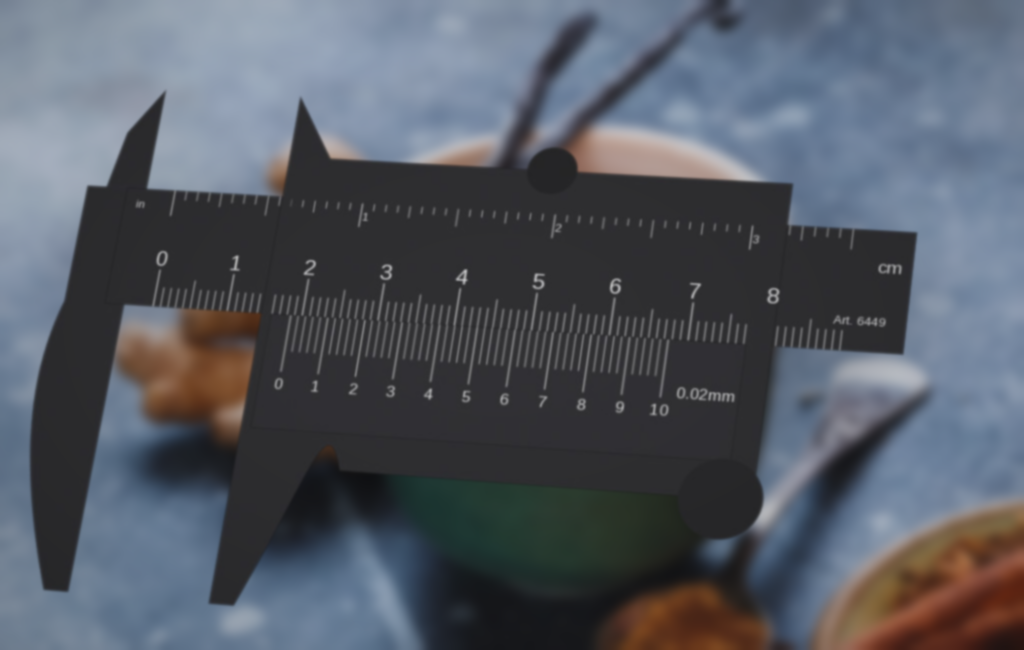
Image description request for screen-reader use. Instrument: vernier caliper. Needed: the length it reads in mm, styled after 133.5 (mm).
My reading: 18.5 (mm)
